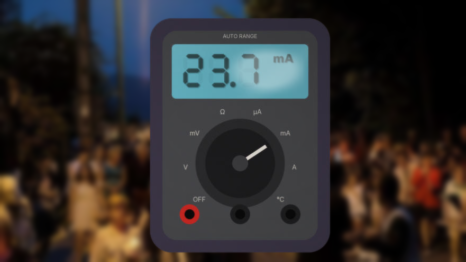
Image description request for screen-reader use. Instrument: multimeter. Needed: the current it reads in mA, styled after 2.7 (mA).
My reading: 23.7 (mA)
